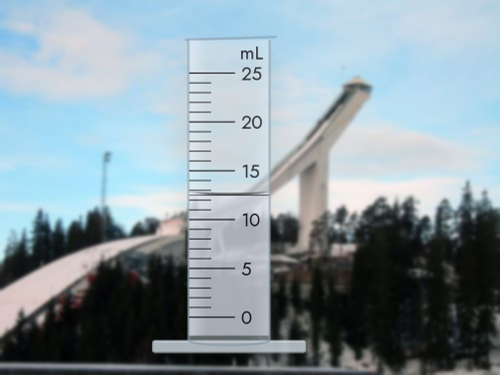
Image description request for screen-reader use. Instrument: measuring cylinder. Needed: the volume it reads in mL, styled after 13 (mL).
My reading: 12.5 (mL)
